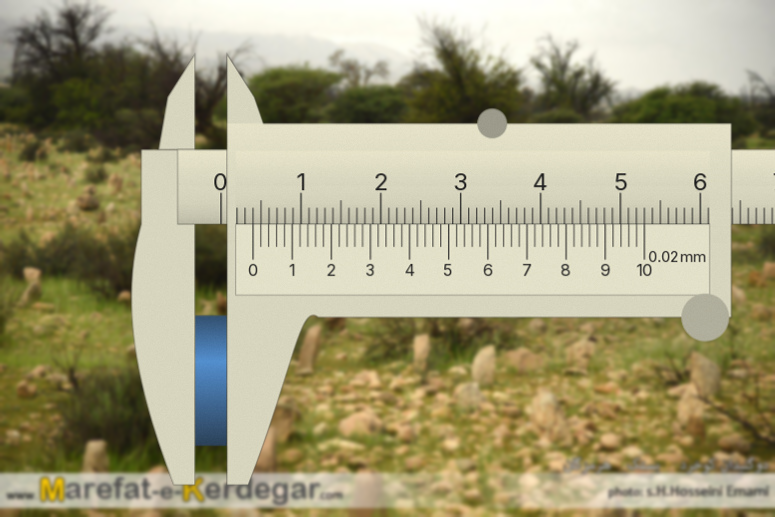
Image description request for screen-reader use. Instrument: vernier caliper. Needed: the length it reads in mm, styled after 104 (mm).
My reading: 4.0 (mm)
